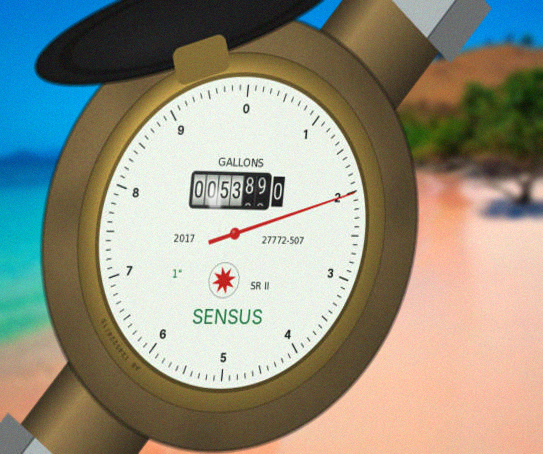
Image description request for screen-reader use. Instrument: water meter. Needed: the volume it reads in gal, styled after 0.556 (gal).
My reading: 53892.0 (gal)
